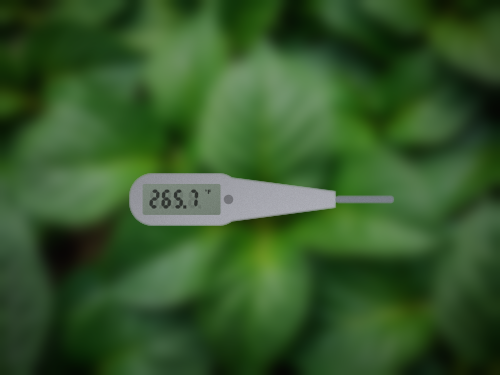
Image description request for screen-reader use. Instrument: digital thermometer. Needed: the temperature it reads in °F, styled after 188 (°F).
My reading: 265.7 (°F)
